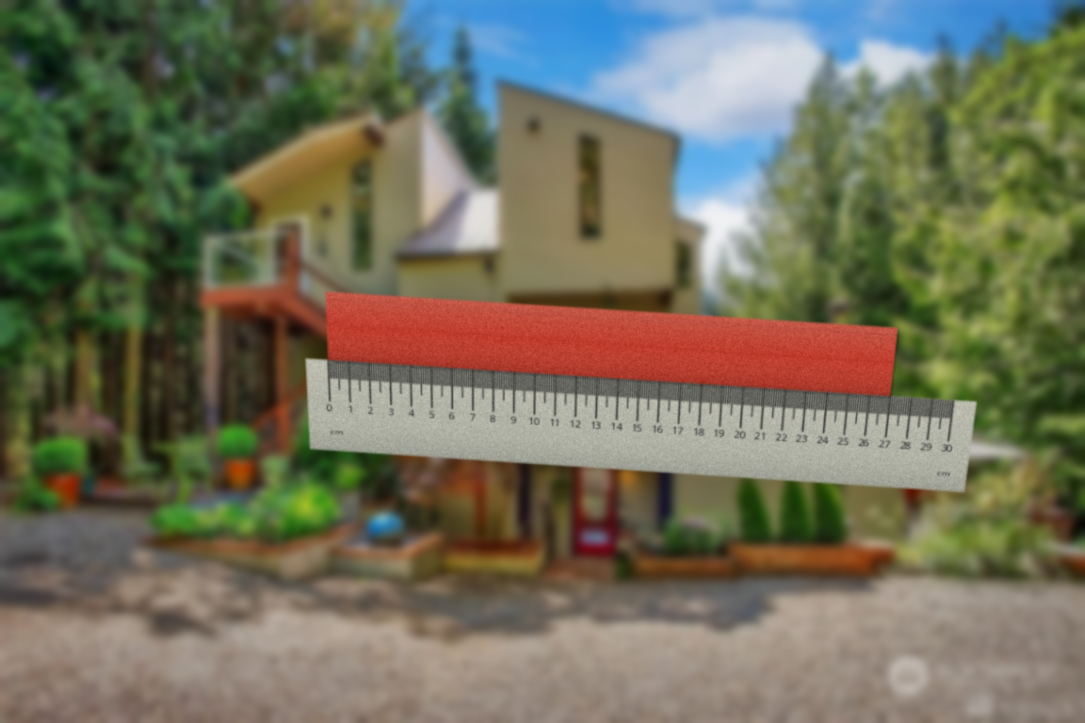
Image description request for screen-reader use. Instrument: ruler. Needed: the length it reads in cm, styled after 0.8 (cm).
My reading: 27 (cm)
